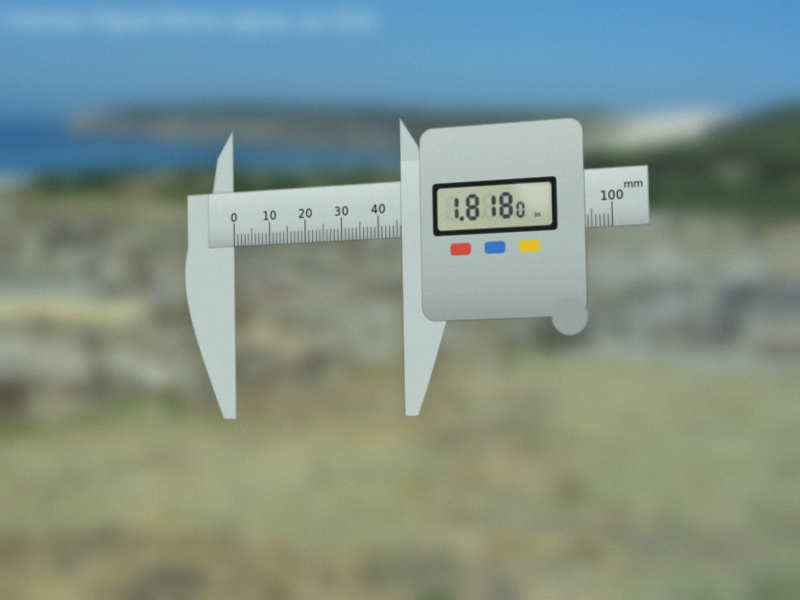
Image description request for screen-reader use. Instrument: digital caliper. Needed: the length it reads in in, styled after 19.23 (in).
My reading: 1.8180 (in)
